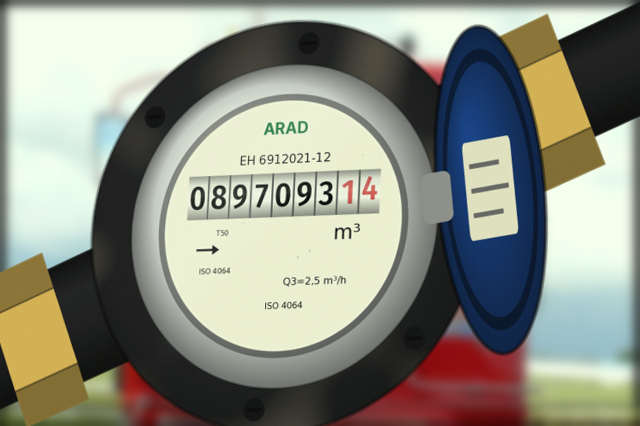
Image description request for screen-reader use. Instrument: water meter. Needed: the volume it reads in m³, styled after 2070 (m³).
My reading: 897093.14 (m³)
